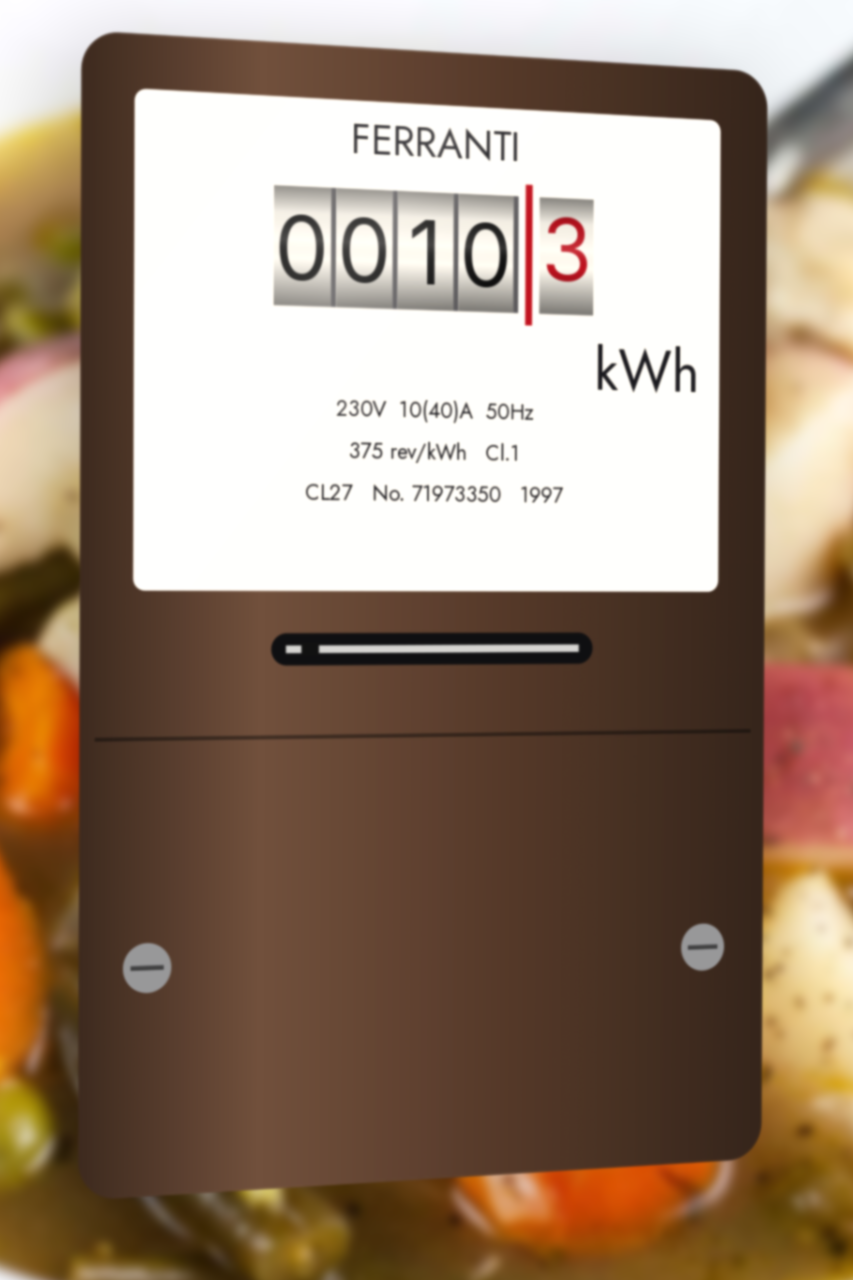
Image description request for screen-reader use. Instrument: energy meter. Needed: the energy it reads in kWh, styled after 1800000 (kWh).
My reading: 10.3 (kWh)
